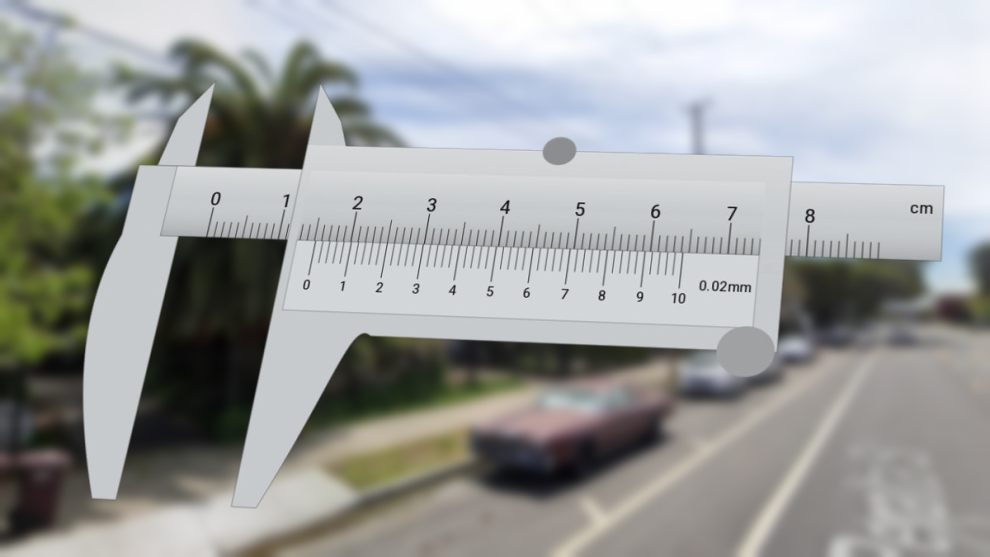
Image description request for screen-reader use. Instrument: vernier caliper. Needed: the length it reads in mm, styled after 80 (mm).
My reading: 15.2 (mm)
